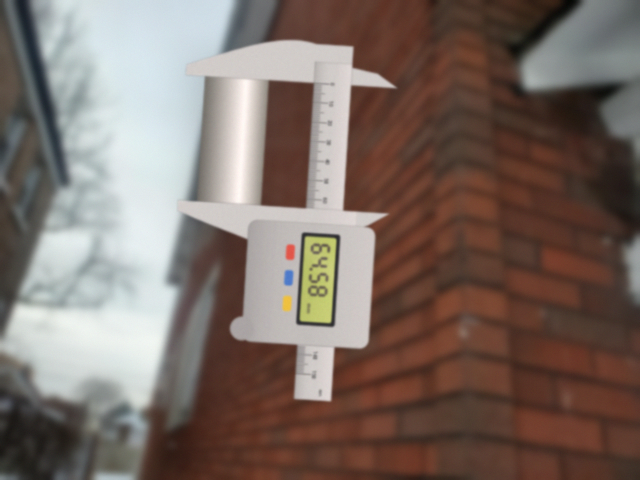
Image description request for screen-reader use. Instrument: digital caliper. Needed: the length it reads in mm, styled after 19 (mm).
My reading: 64.58 (mm)
